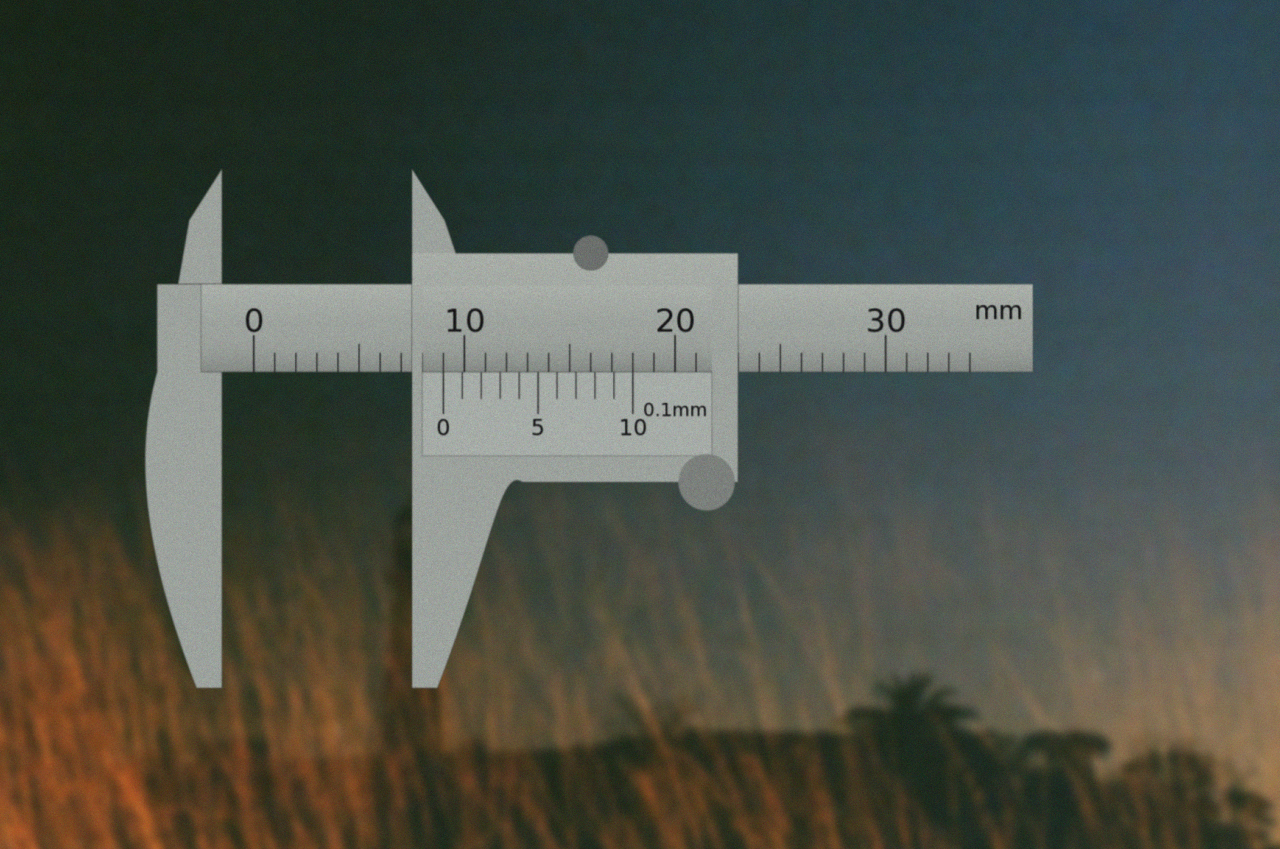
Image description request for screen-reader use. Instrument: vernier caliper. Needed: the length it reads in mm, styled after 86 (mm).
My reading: 9.0 (mm)
